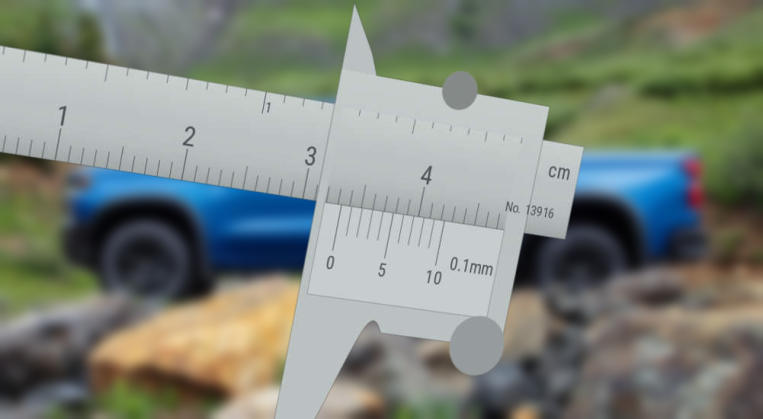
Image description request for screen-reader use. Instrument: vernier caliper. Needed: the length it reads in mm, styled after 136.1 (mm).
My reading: 33.3 (mm)
